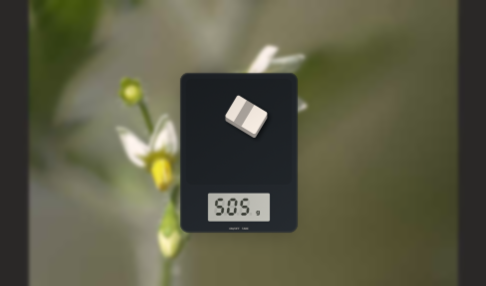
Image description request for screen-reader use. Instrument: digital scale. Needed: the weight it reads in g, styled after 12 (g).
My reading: 505 (g)
